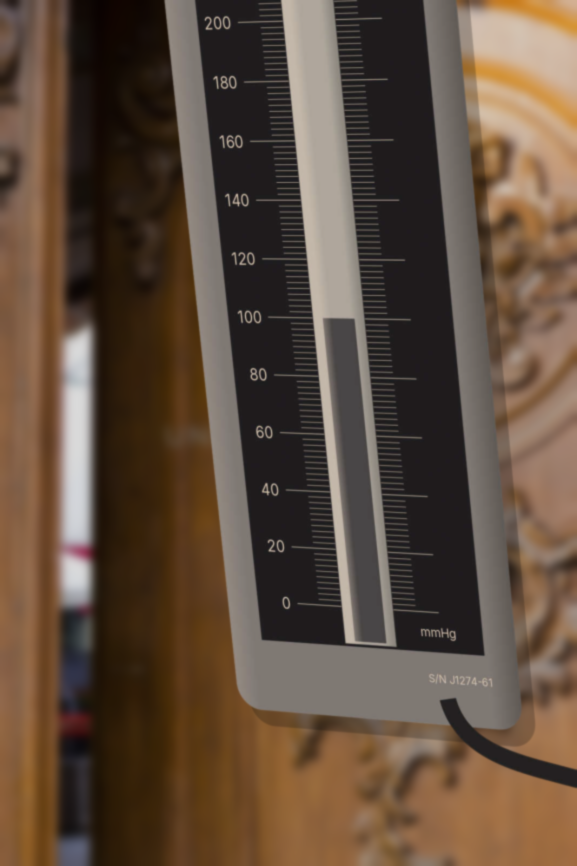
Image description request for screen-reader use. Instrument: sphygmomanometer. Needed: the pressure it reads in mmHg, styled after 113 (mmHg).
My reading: 100 (mmHg)
